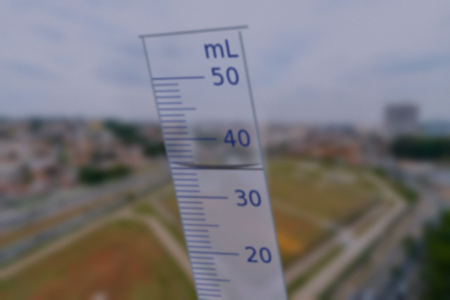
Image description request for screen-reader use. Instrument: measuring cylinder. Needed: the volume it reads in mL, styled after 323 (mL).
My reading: 35 (mL)
